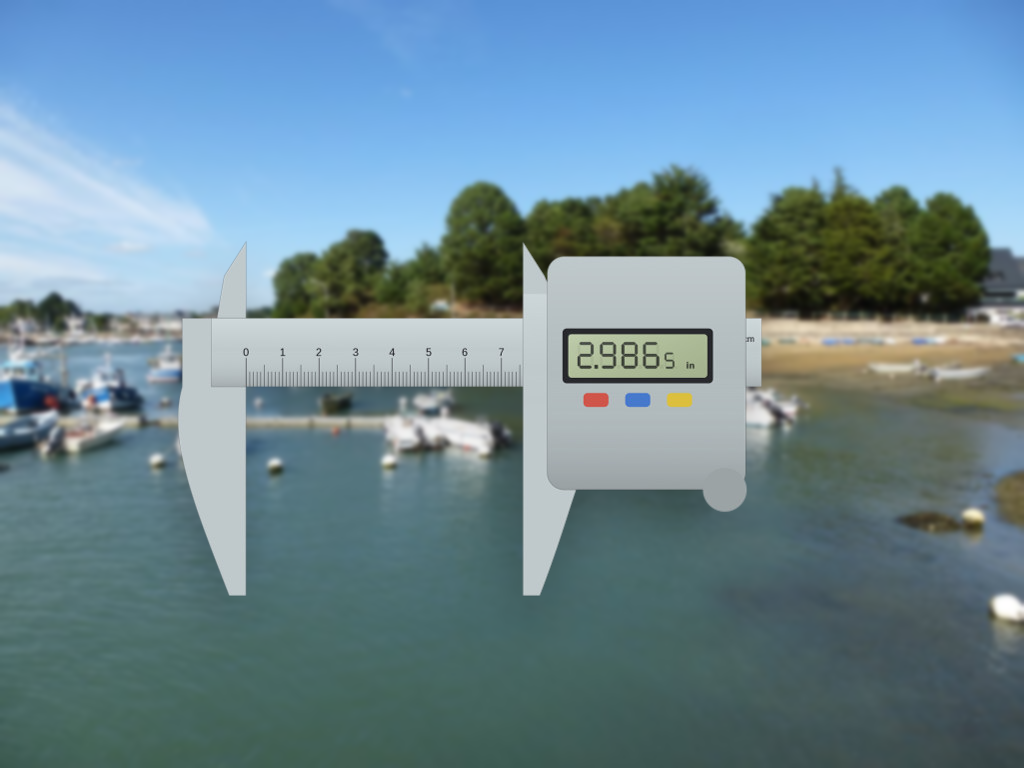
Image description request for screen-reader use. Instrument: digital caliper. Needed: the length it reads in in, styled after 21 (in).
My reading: 2.9865 (in)
